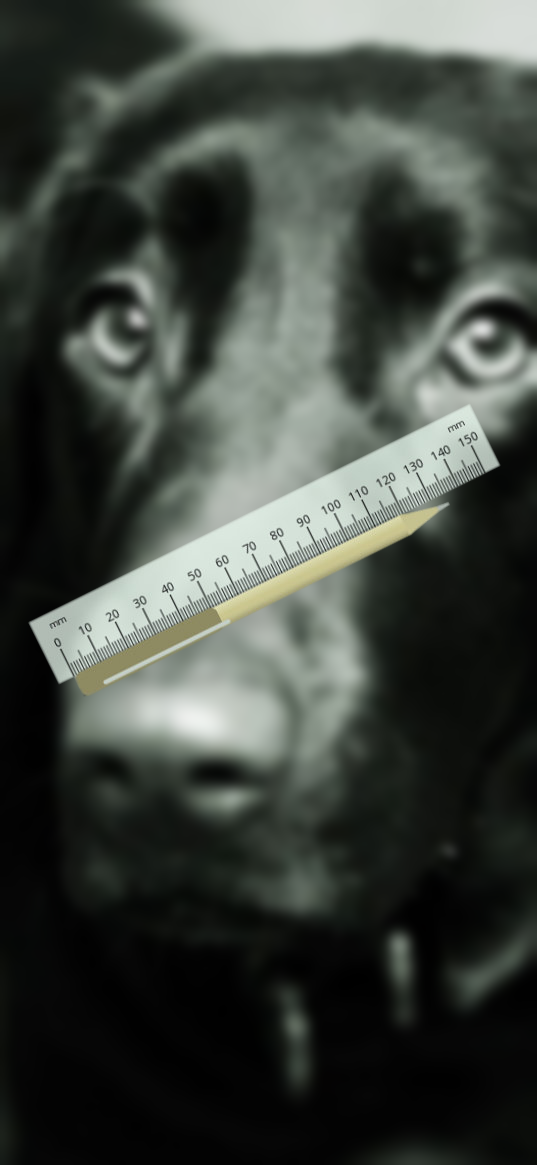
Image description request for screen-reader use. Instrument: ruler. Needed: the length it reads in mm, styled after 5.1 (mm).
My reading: 135 (mm)
